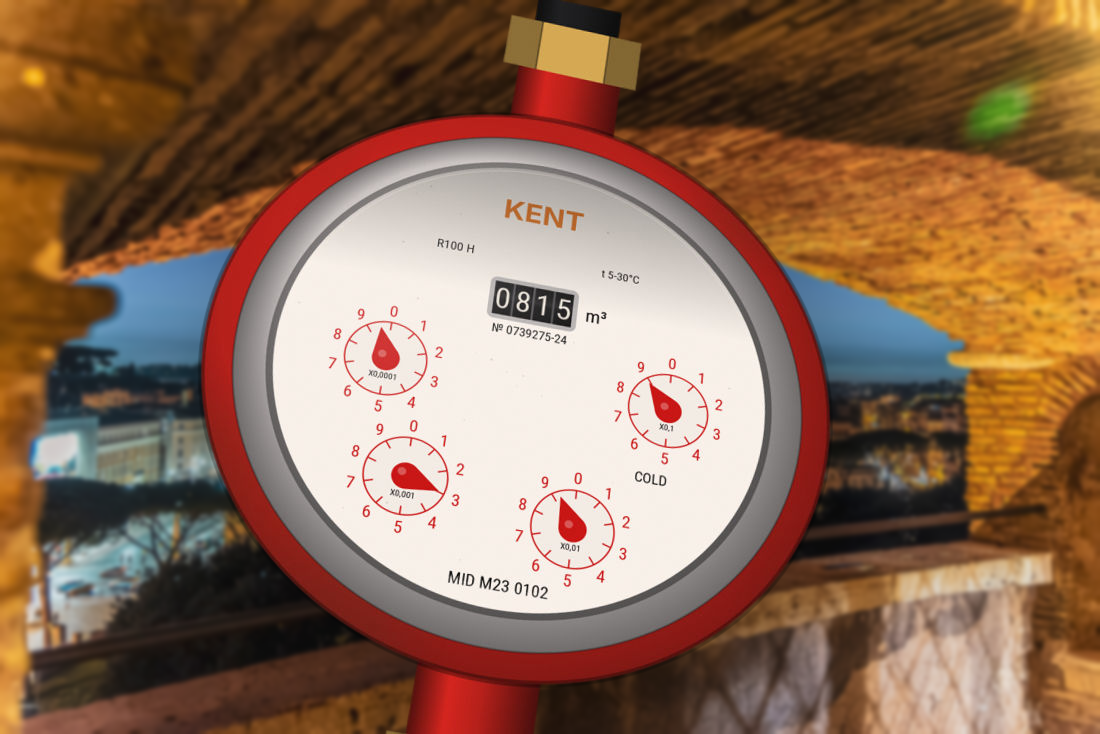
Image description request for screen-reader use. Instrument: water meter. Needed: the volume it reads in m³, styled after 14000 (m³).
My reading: 815.8929 (m³)
